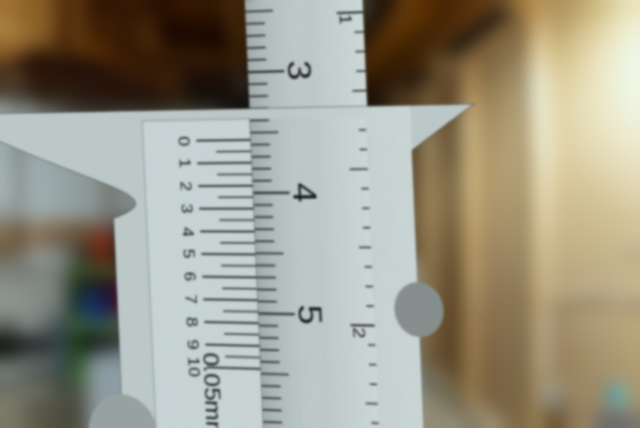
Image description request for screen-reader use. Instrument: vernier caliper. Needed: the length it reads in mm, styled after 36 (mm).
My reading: 35.6 (mm)
